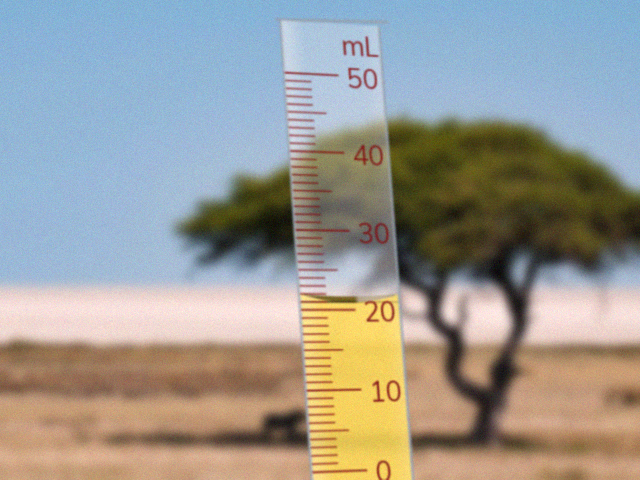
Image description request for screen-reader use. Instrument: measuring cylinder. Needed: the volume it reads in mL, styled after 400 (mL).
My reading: 21 (mL)
